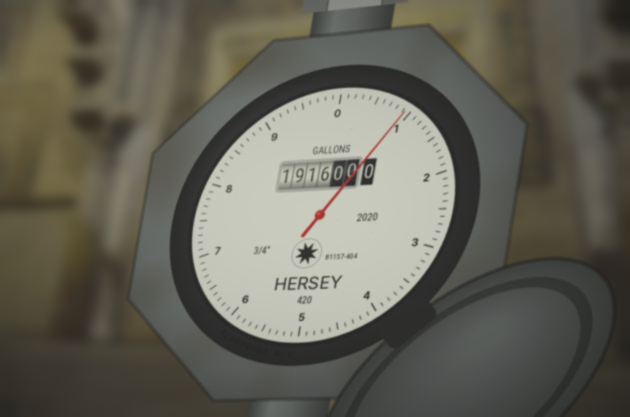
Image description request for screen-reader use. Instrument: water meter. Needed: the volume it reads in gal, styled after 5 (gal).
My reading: 1916000.9 (gal)
